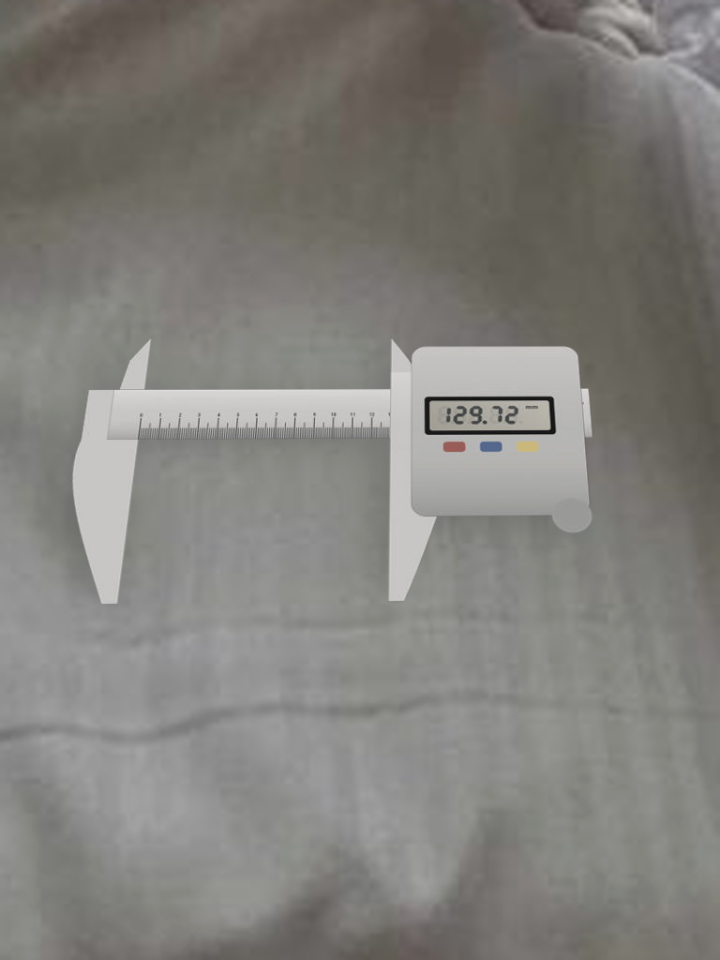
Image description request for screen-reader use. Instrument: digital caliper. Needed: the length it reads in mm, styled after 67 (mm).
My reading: 129.72 (mm)
